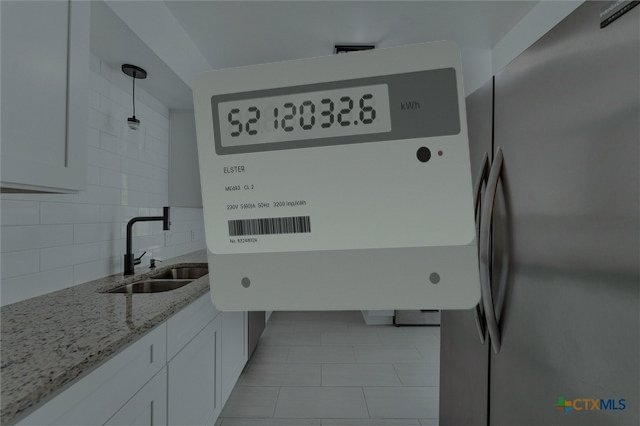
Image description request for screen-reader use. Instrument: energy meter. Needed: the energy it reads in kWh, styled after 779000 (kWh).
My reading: 5212032.6 (kWh)
